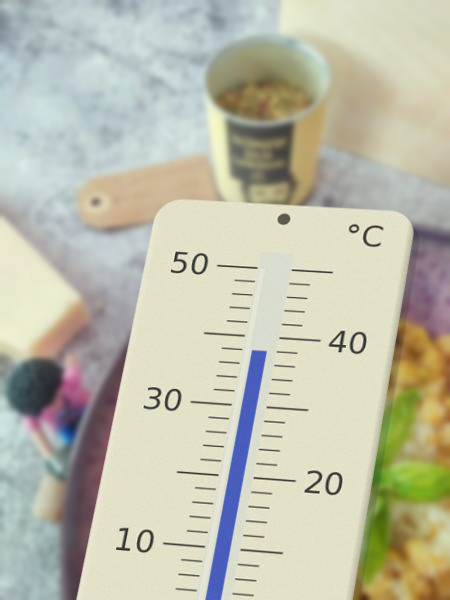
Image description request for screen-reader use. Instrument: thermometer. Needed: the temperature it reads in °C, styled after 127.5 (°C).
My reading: 38 (°C)
